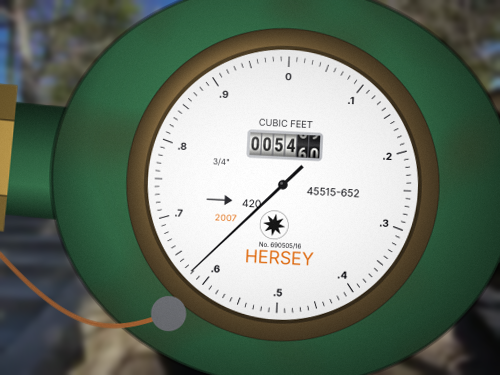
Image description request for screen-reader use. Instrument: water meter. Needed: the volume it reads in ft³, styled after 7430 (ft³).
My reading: 5459.62 (ft³)
